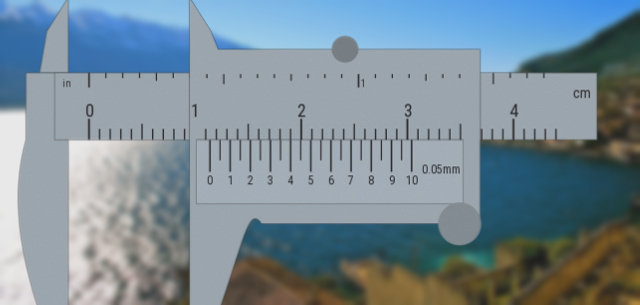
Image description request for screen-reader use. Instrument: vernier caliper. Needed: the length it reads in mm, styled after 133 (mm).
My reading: 11.4 (mm)
